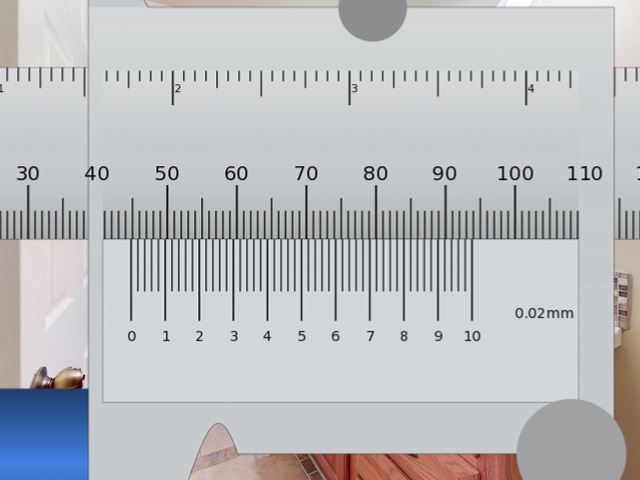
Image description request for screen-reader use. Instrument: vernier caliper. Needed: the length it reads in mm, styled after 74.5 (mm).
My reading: 44.8 (mm)
